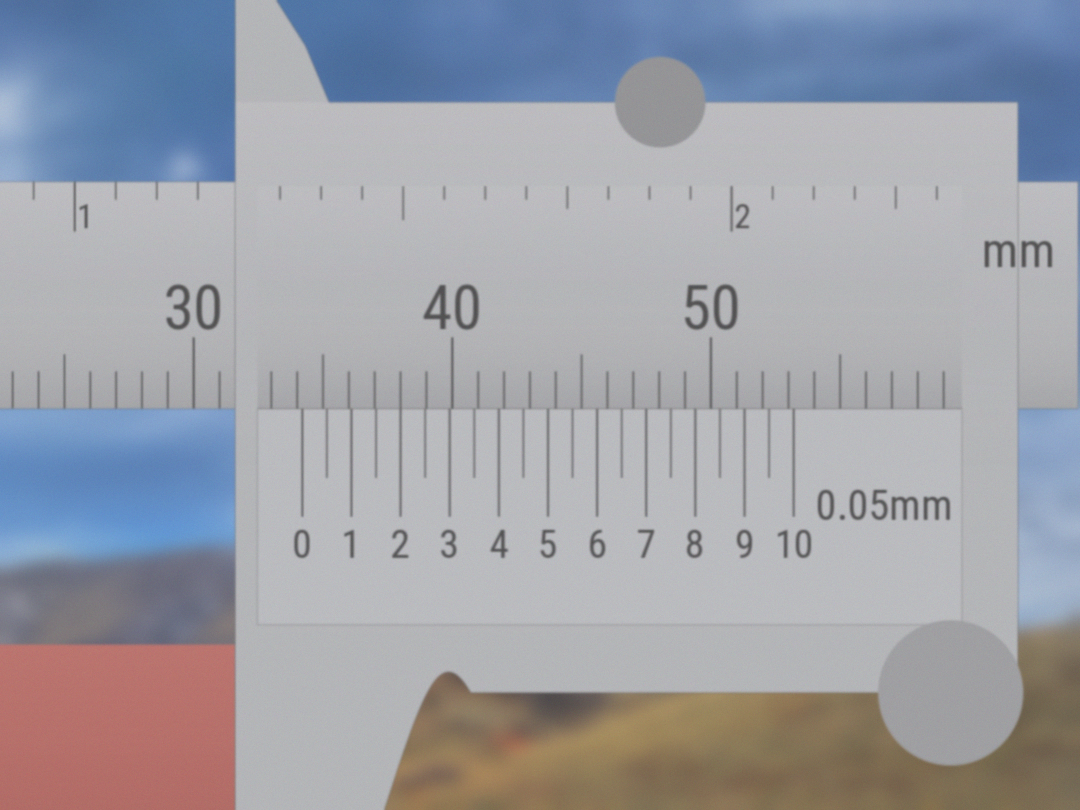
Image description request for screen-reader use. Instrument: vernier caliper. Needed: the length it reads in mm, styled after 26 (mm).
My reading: 34.2 (mm)
